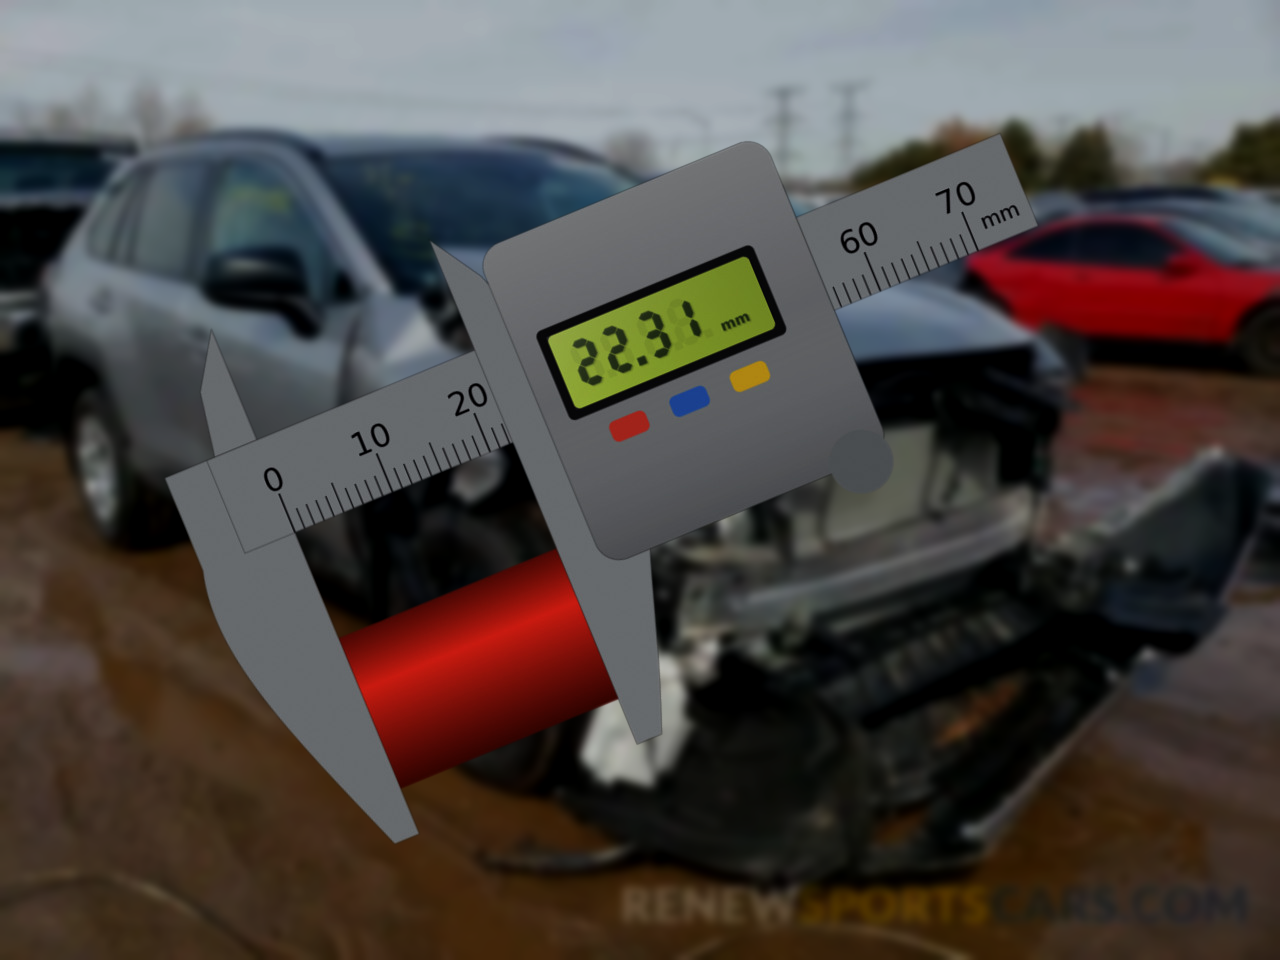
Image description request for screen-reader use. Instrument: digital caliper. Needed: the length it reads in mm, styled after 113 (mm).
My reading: 22.31 (mm)
